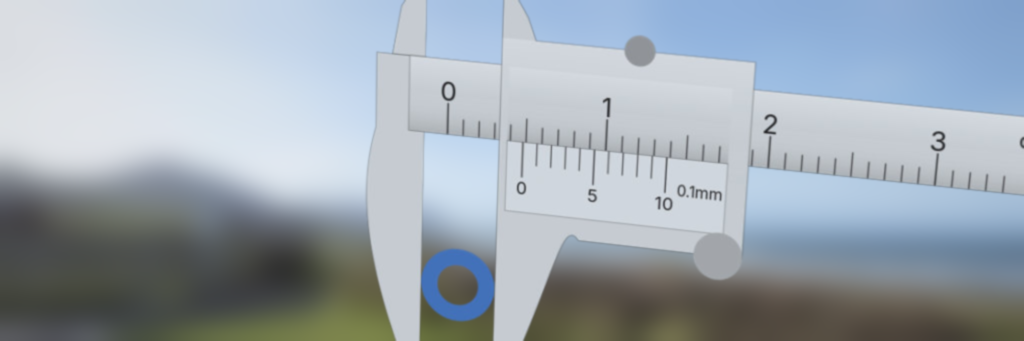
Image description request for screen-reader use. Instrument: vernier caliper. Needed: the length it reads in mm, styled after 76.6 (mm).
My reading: 4.8 (mm)
